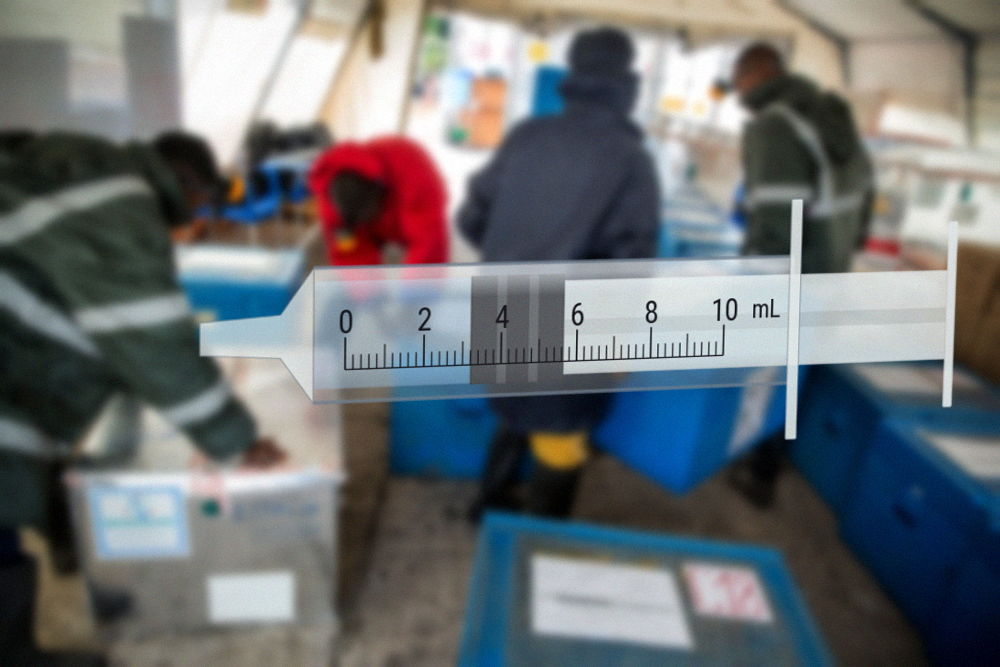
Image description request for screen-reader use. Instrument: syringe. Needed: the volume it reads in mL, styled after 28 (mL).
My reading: 3.2 (mL)
